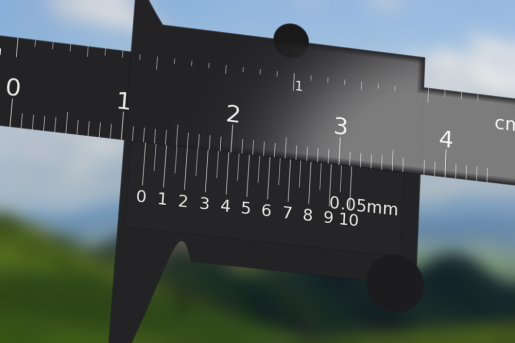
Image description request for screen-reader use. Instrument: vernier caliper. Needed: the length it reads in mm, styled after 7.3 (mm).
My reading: 12.2 (mm)
